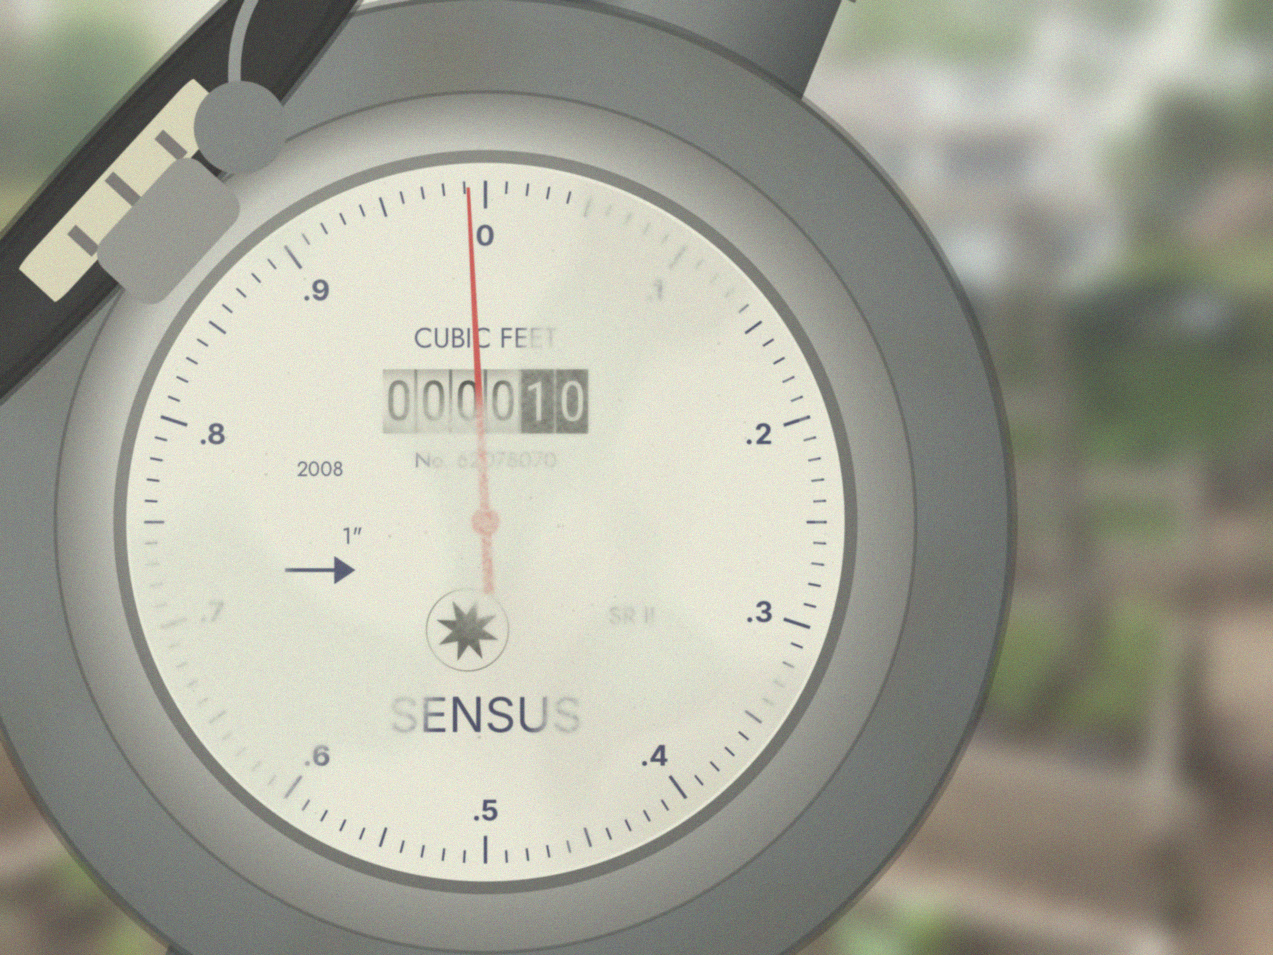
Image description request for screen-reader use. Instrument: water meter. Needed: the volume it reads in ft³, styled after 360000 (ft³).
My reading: 9.99 (ft³)
